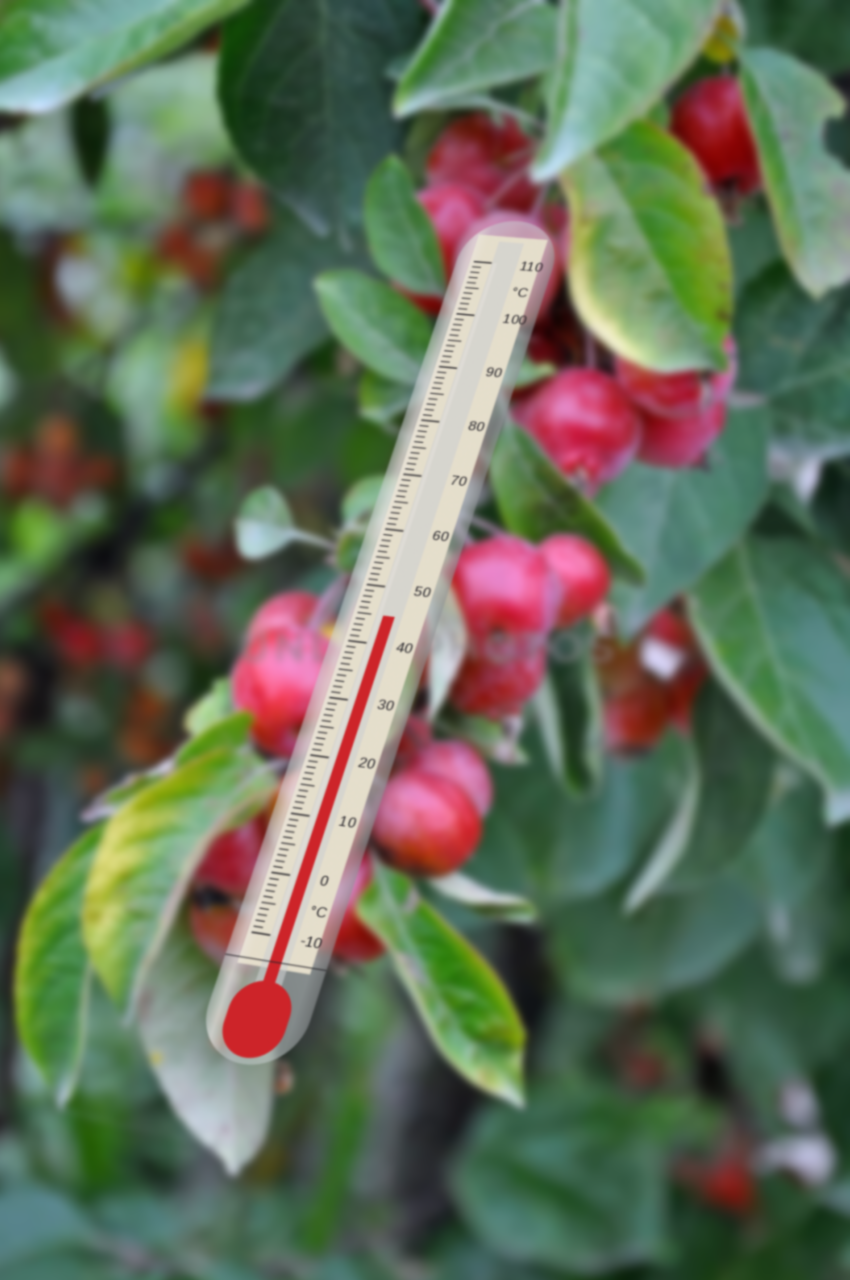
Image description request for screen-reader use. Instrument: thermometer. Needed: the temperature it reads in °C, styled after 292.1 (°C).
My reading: 45 (°C)
